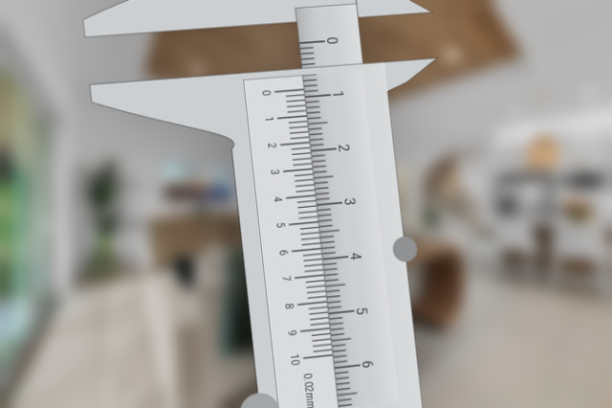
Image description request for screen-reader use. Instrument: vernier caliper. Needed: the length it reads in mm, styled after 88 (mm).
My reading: 8.6 (mm)
